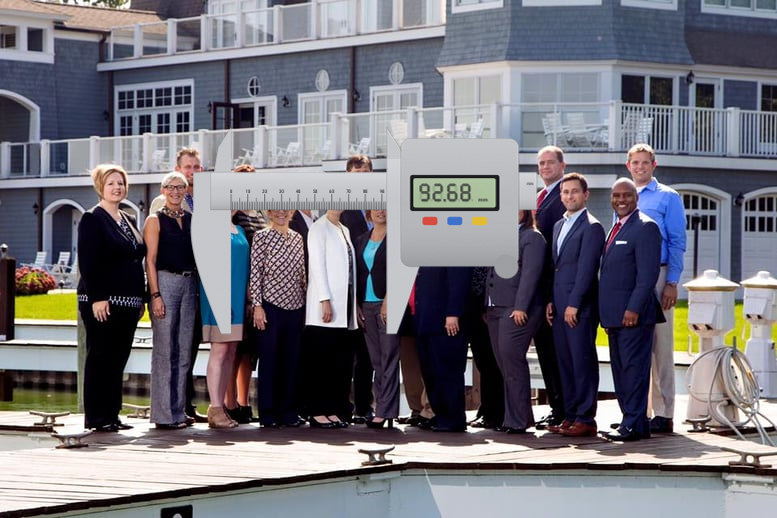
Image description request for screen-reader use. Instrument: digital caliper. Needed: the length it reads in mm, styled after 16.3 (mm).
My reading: 92.68 (mm)
